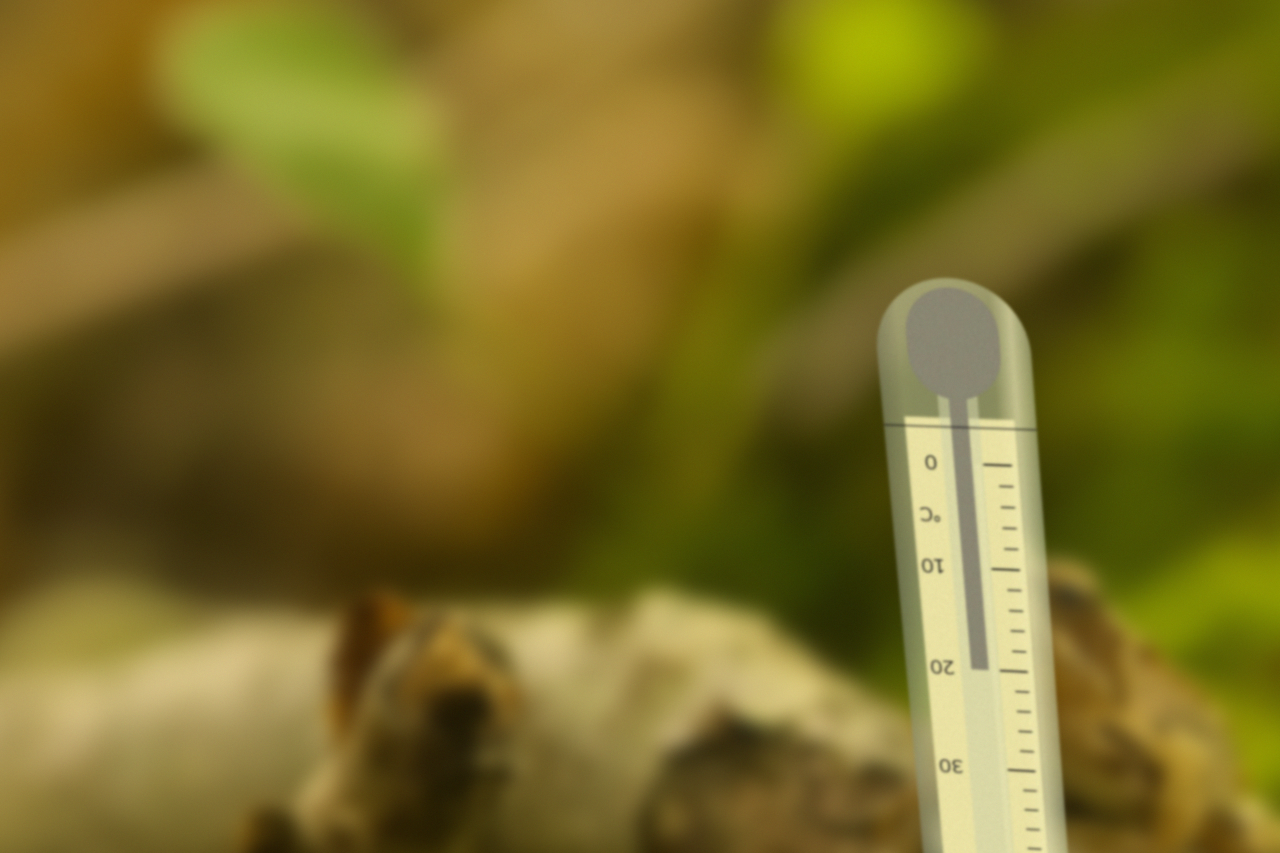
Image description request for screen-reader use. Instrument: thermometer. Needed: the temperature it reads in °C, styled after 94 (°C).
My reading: 20 (°C)
